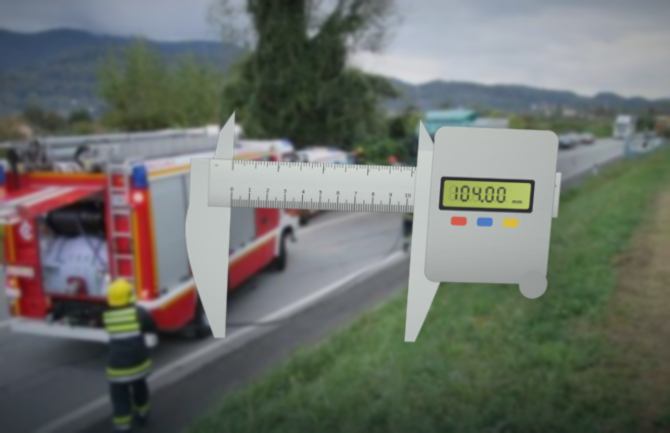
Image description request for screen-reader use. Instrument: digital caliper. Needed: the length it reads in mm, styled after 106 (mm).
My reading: 104.00 (mm)
